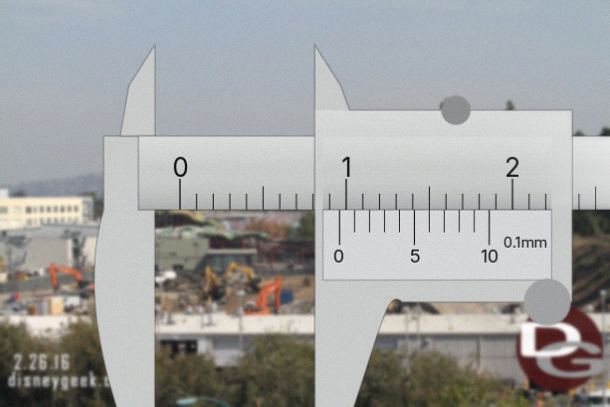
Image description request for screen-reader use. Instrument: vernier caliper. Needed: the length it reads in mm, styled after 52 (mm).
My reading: 9.6 (mm)
